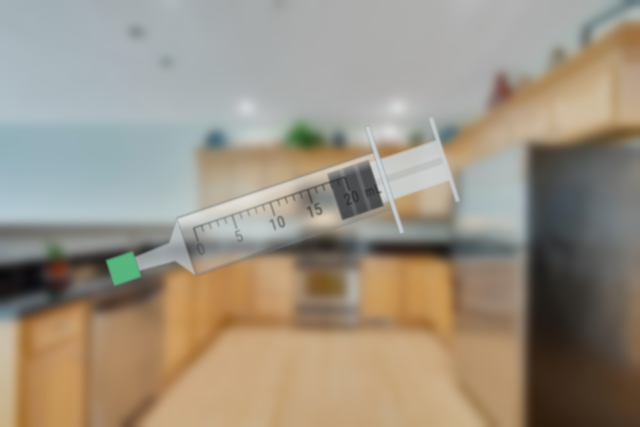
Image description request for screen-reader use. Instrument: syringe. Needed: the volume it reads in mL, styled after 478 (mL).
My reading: 18 (mL)
